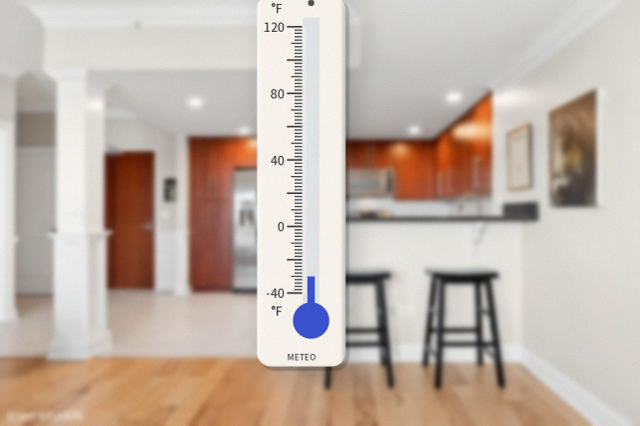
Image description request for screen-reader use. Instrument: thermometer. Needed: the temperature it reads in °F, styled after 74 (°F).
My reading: -30 (°F)
